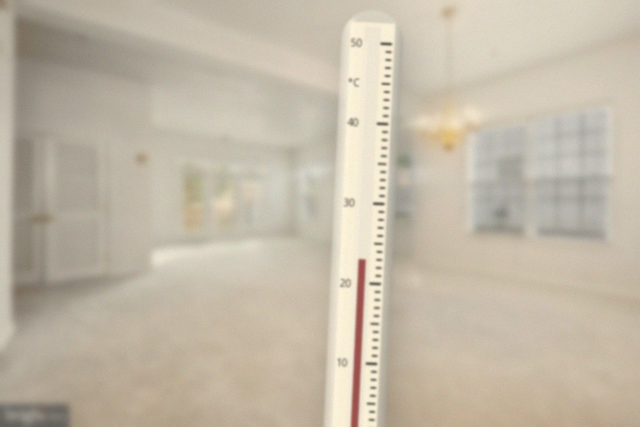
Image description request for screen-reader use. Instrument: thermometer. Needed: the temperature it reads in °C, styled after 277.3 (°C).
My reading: 23 (°C)
